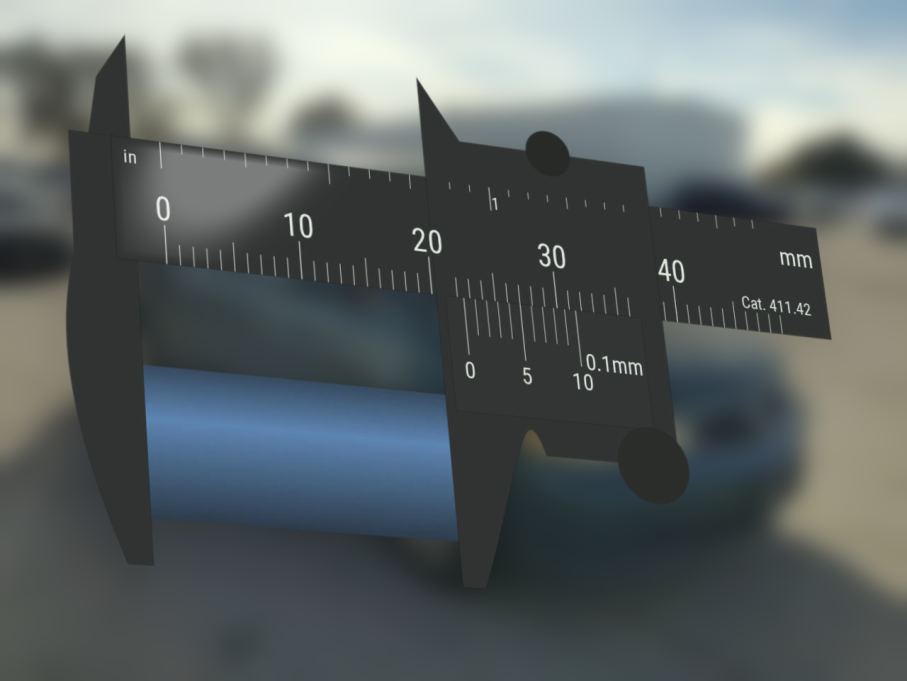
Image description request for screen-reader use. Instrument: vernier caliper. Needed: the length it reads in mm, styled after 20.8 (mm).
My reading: 22.5 (mm)
